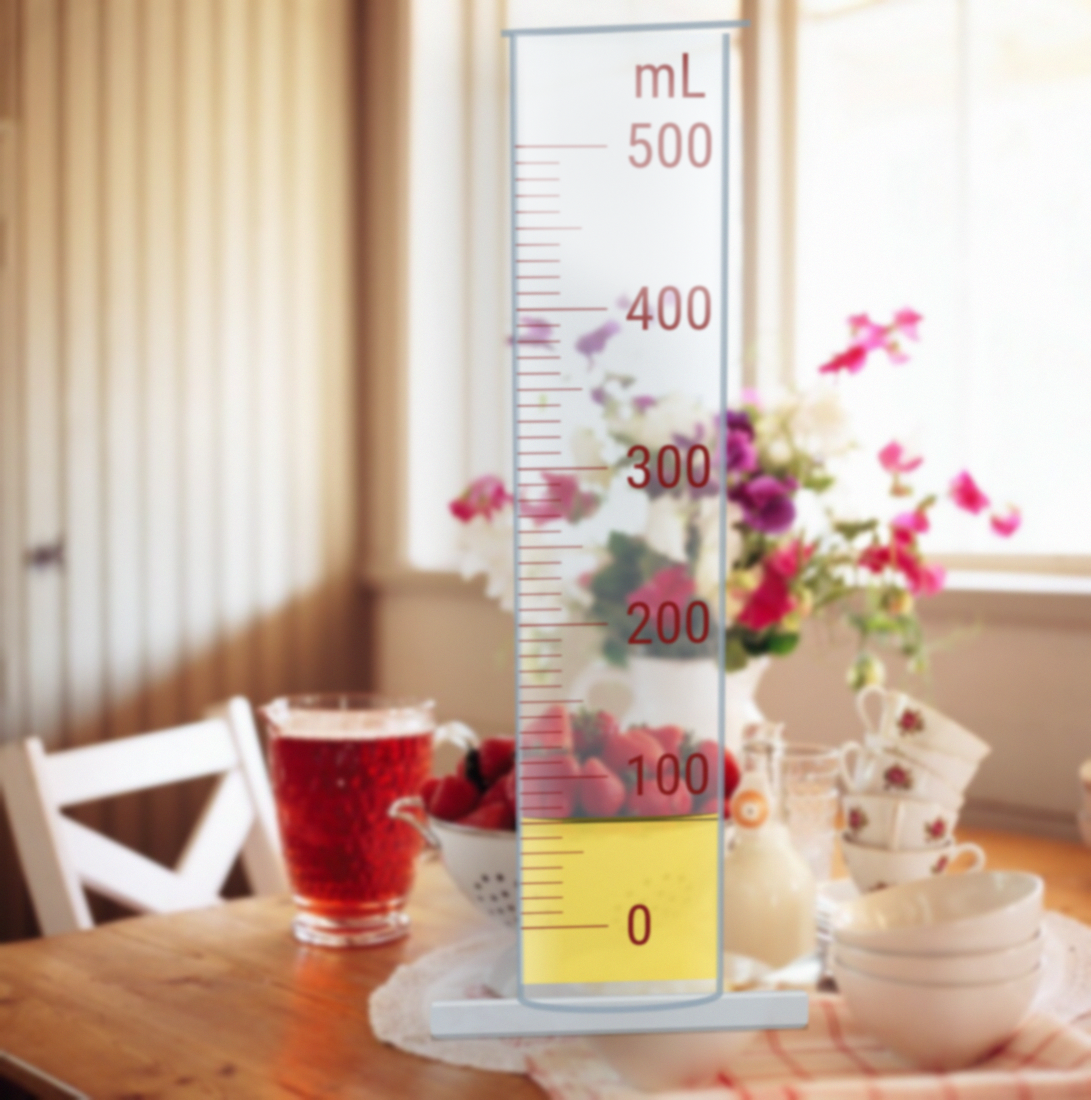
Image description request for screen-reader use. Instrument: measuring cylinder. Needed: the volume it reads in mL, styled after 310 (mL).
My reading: 70 (mL)
